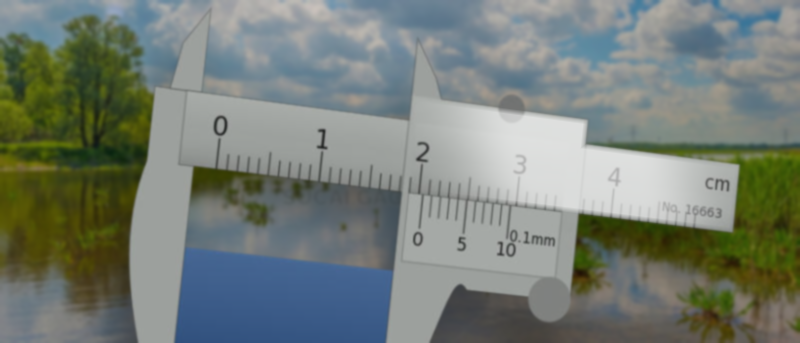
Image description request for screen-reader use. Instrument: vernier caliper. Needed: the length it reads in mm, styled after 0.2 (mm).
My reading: 20.4 (mm)
